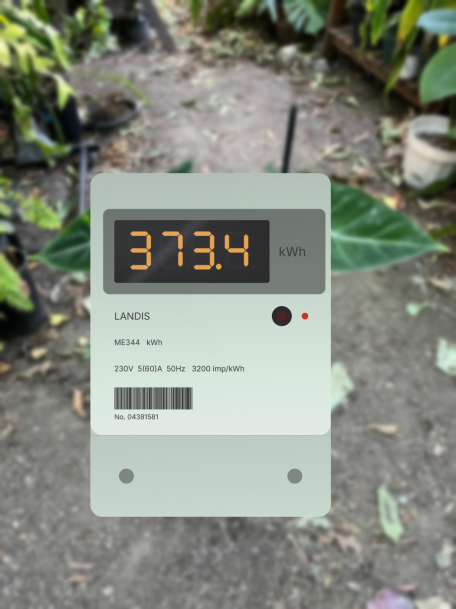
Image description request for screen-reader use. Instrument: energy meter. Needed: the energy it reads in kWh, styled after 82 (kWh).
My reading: 373.4 (kWh)
